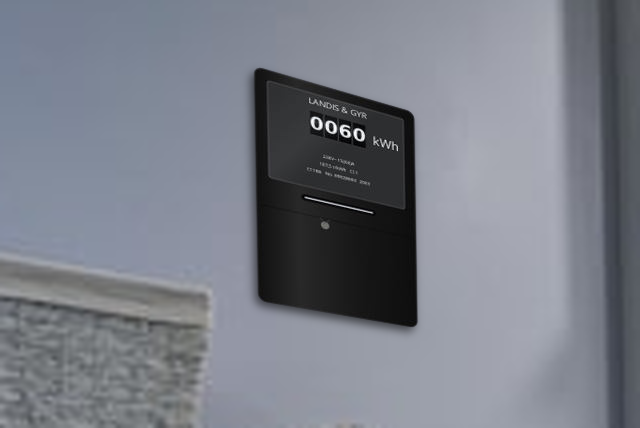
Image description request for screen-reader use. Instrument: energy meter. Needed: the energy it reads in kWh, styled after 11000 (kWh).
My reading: 60 (kWh)
